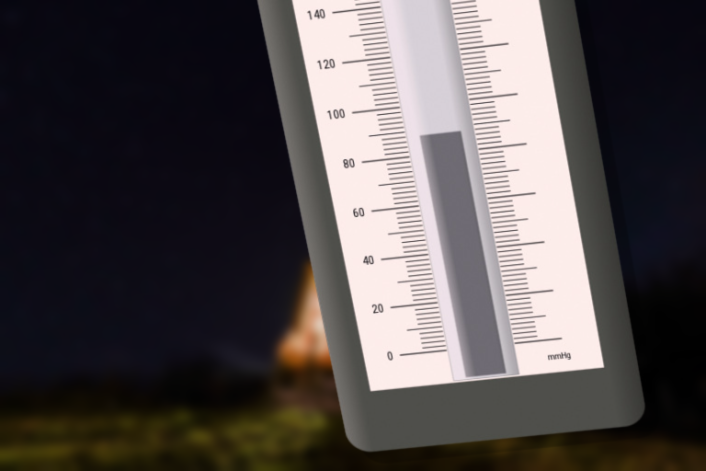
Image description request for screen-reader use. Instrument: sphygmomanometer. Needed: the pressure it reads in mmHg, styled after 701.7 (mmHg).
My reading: 88 (mmHg)
